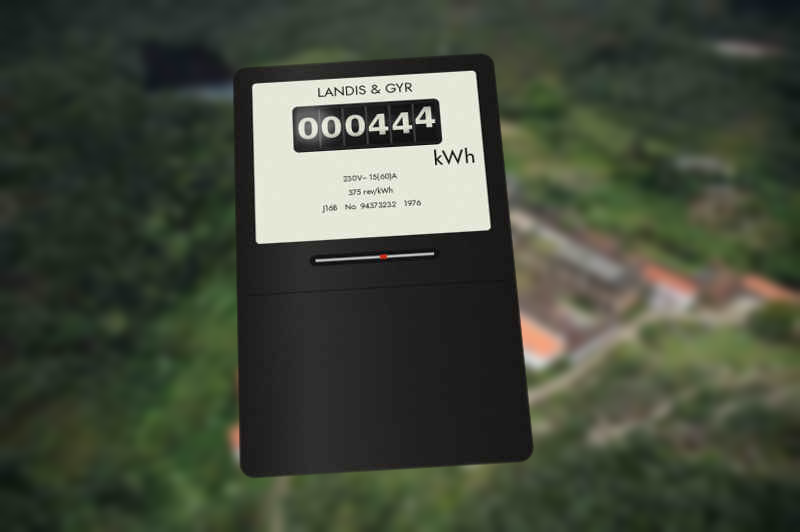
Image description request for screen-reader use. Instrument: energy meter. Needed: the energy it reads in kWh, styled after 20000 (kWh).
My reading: 444 (kWh)
